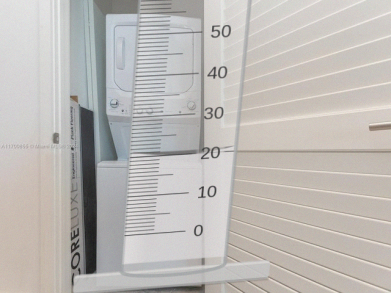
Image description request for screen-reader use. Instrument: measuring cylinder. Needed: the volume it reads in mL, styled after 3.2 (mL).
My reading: 20 (mL)
